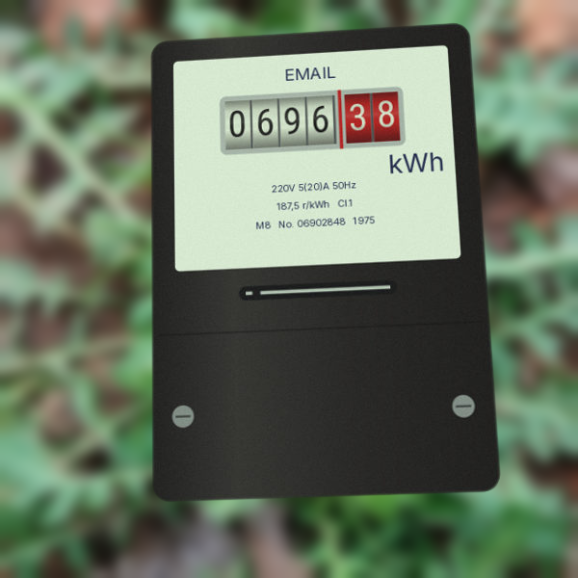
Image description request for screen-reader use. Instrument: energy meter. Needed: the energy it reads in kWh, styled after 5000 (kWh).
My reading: 696.38 (kWh)
